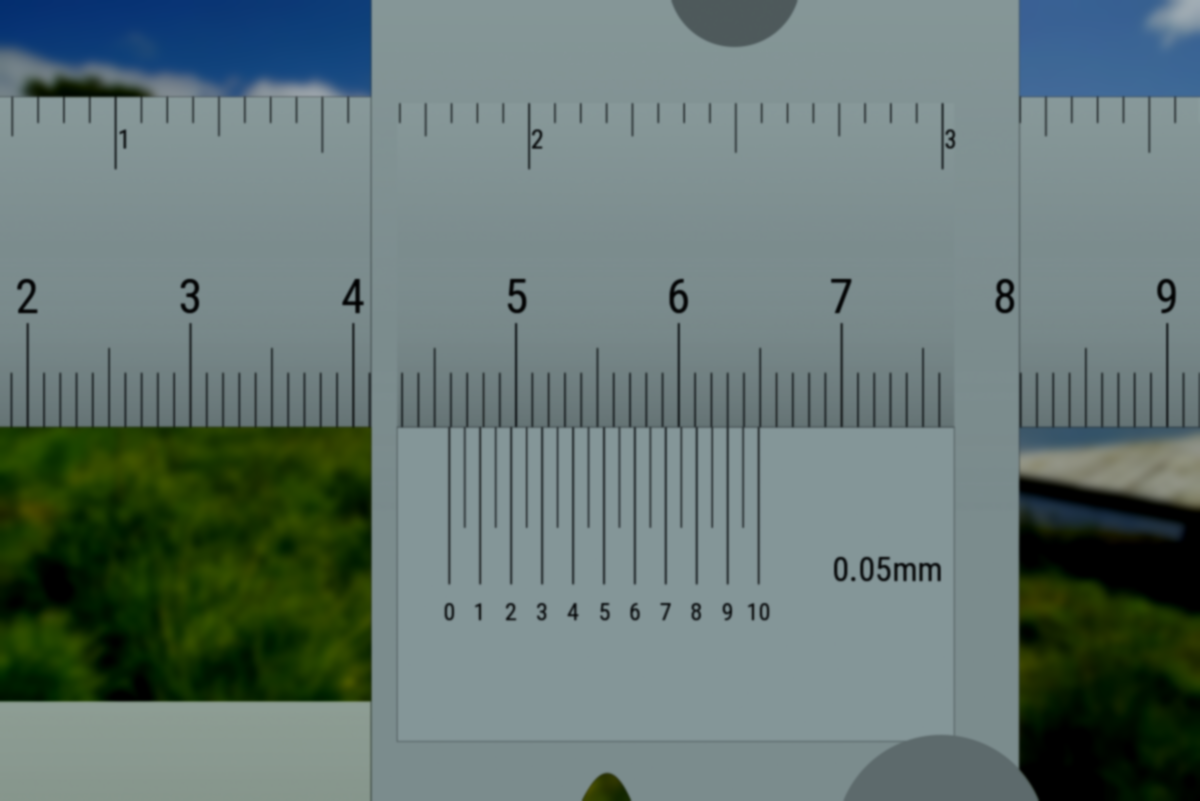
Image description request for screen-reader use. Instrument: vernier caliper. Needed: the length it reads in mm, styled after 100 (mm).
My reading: 45.9 (mm)
